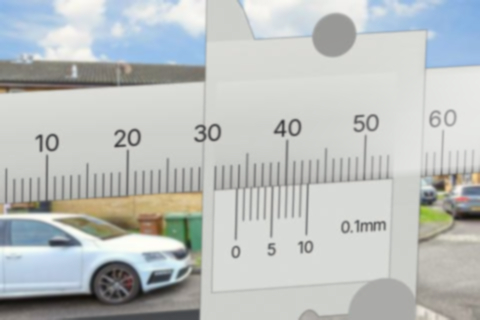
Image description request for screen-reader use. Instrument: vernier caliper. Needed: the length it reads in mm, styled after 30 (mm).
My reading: 33.8 (mm)
